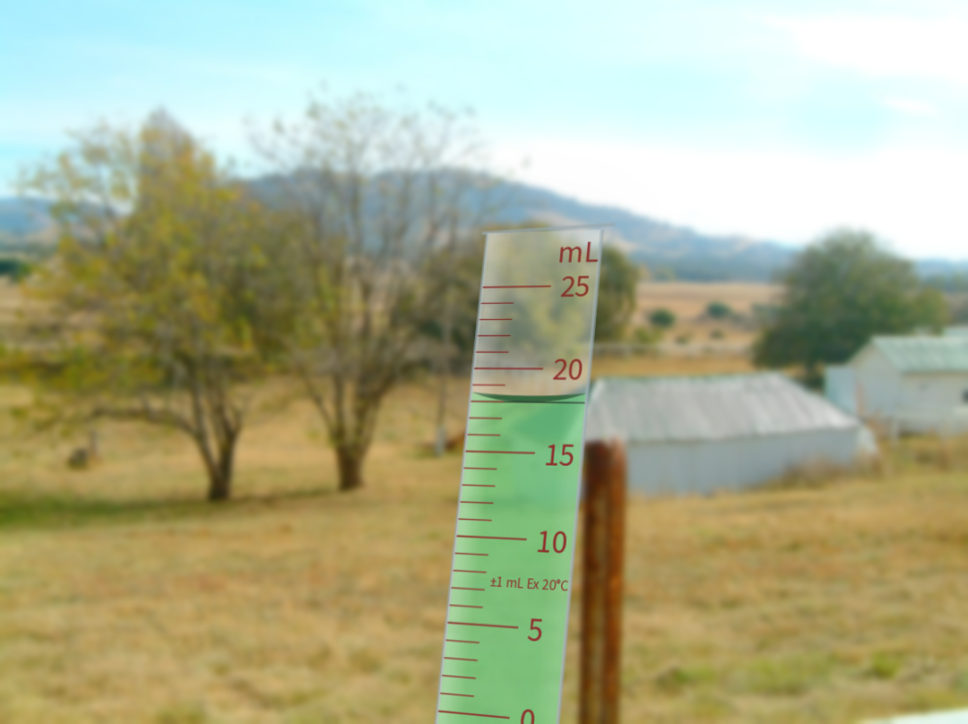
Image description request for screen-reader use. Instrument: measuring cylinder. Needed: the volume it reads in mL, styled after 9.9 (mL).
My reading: 18 (mL)
